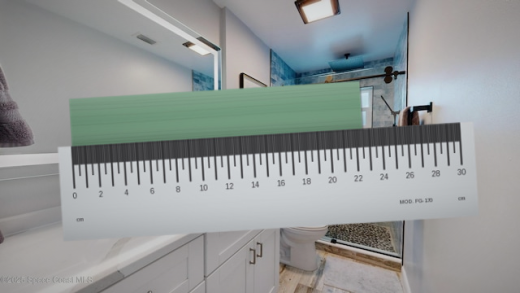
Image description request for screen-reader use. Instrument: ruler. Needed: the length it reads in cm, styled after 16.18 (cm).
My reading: 22.5 (cm)
